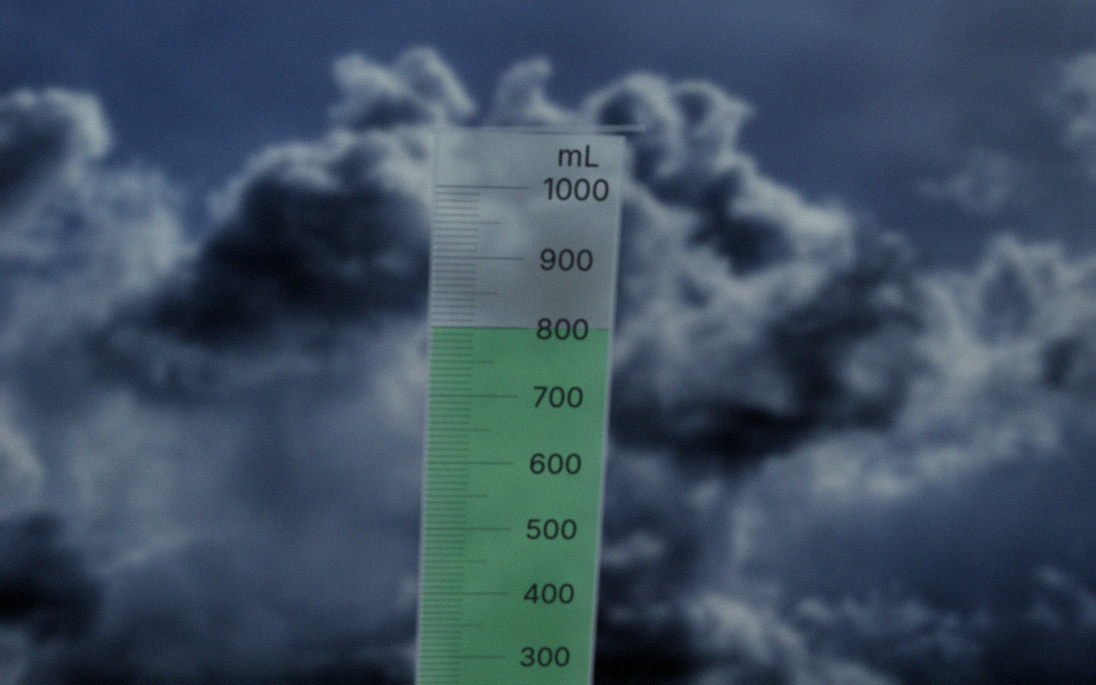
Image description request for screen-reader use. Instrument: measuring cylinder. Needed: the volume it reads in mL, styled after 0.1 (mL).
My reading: 800 (mL)
